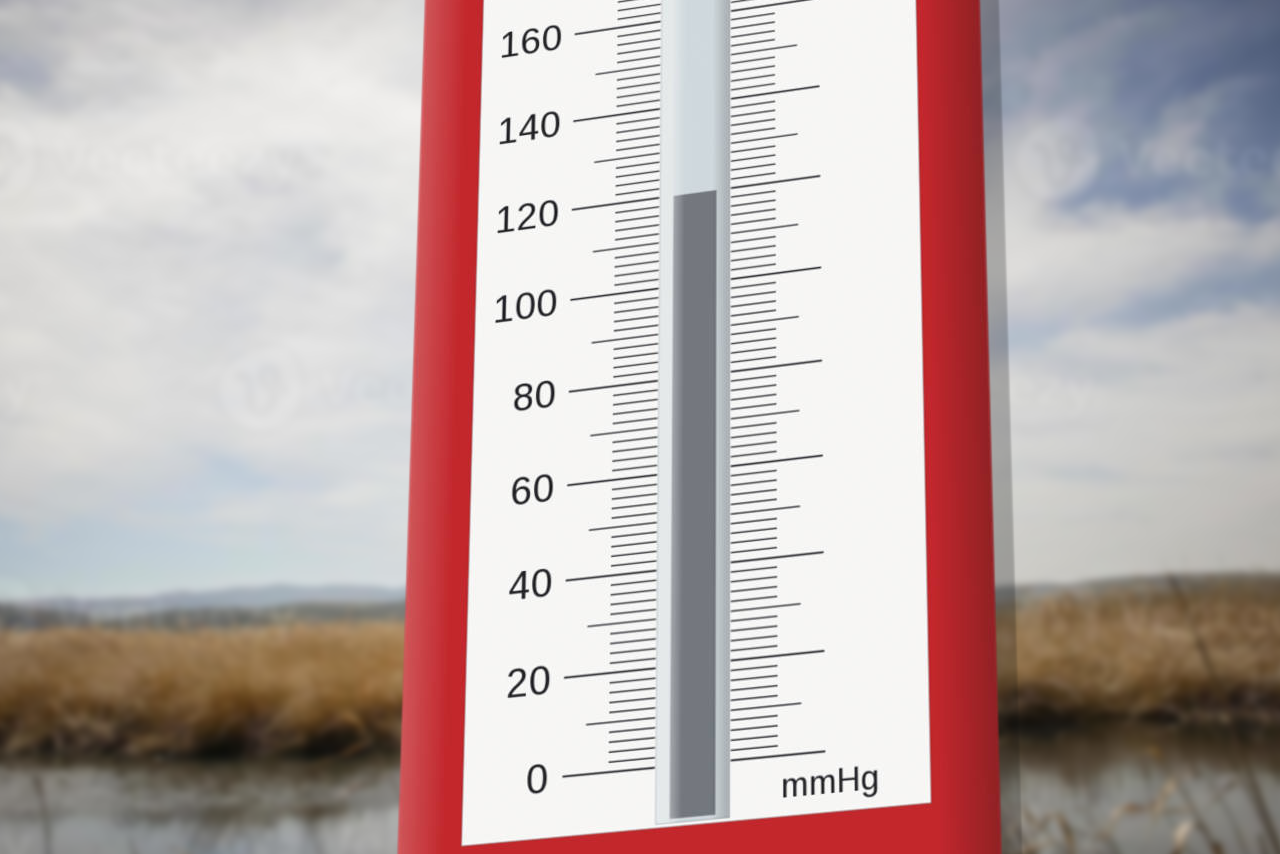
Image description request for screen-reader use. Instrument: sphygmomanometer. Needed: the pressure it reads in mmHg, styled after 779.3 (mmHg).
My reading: 120 (mmHg)
